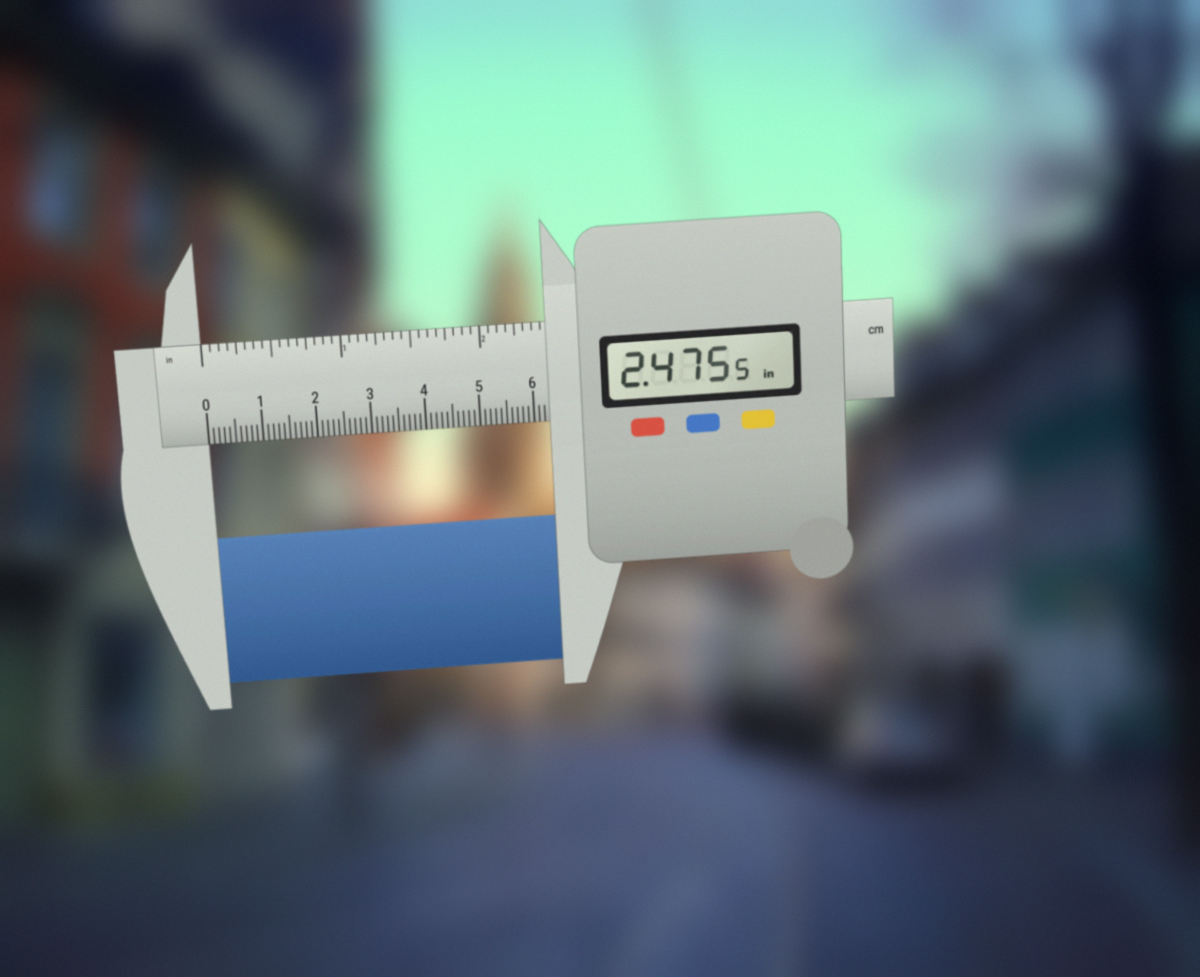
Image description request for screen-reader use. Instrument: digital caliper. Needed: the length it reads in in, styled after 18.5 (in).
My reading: 2.4755 (in)
